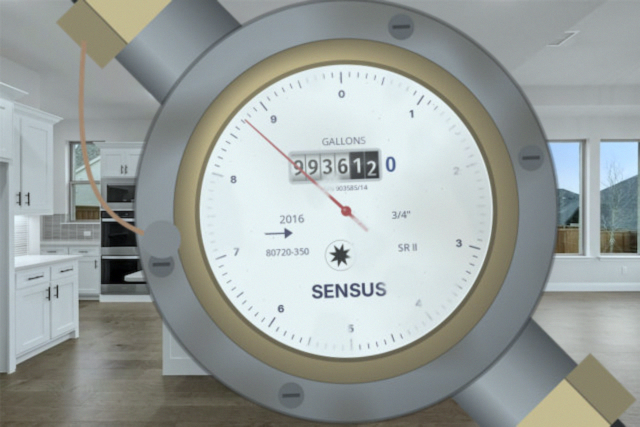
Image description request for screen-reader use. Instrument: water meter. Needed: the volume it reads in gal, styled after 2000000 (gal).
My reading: 9936118.7 (gal)
